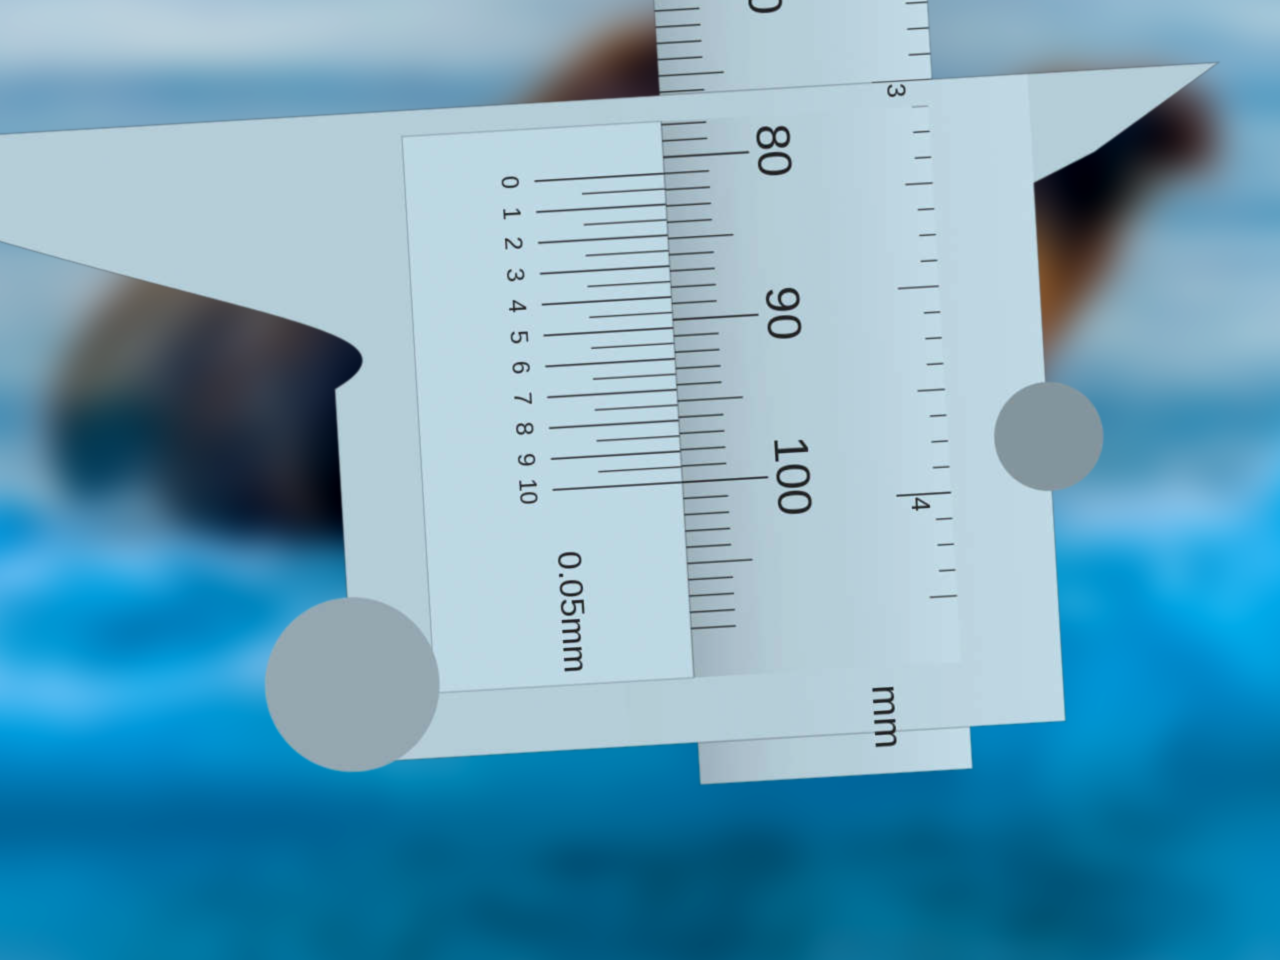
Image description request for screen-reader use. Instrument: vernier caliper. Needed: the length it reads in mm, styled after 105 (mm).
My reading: 81.0 (mm)
